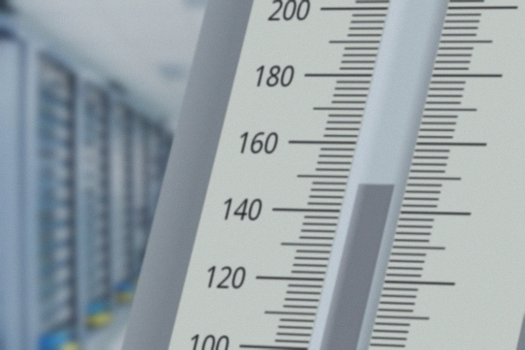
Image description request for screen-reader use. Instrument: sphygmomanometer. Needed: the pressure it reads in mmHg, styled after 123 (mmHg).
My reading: 148 (mmHg)
